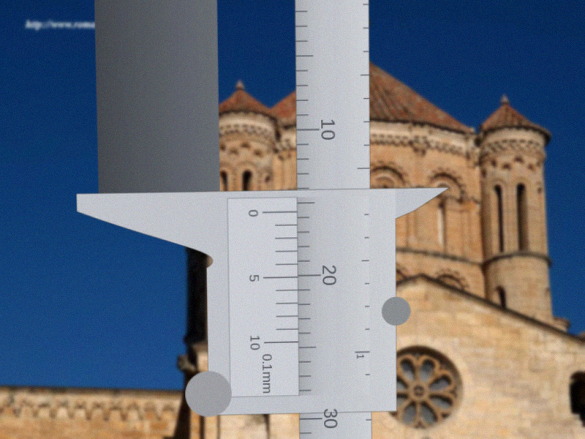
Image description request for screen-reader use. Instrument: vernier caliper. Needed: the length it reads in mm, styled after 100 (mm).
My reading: 15.6 (mm)
